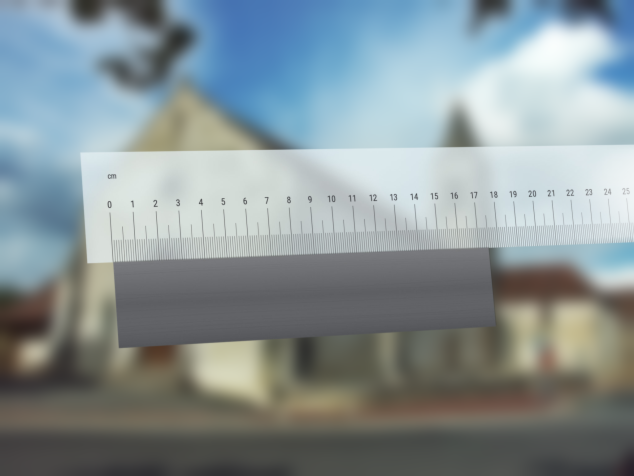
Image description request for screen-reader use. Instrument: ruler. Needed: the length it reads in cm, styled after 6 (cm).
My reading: 17.5 (cm)
